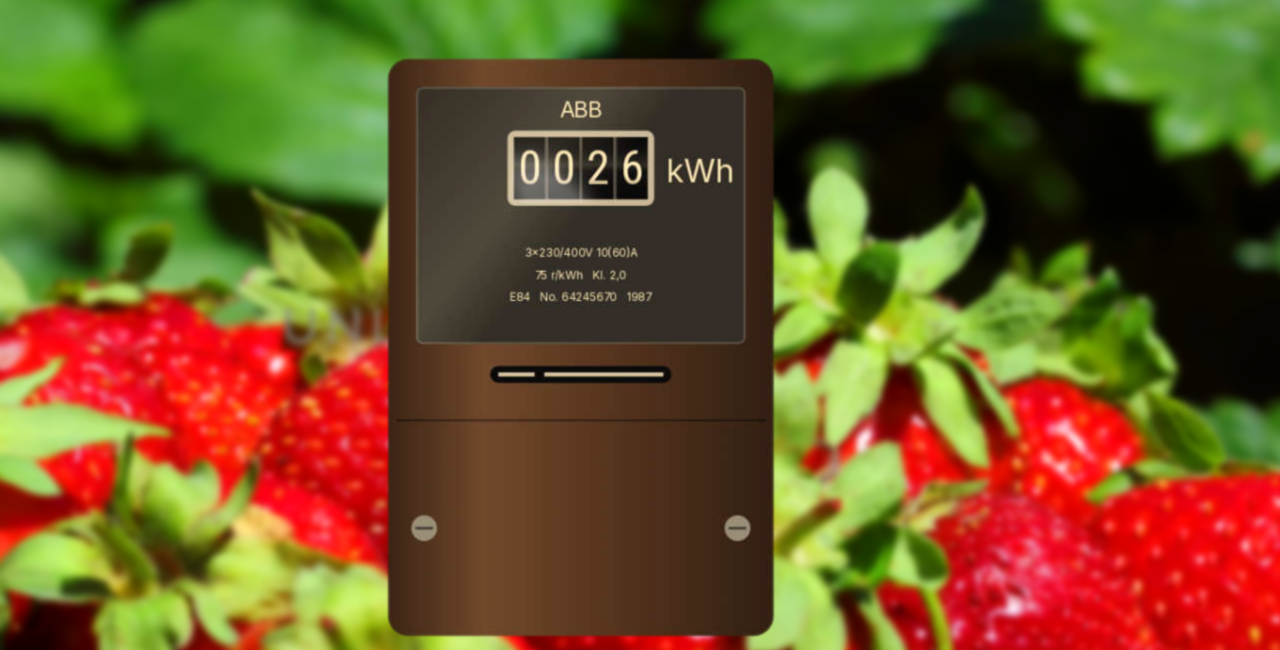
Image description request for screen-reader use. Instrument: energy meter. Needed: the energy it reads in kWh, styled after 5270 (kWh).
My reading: 26 (kWh)
